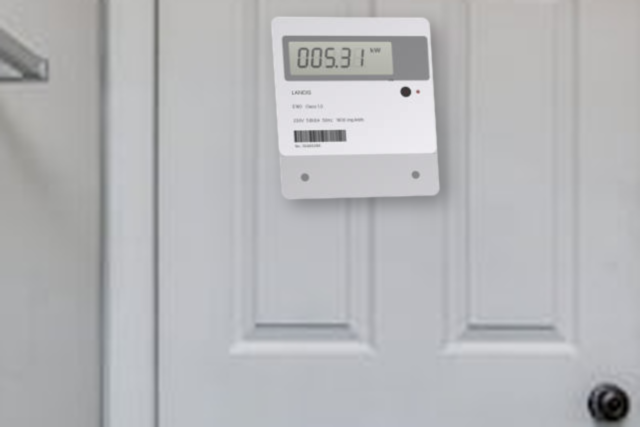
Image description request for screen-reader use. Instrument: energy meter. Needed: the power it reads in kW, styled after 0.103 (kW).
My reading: 5.31 (kW)
